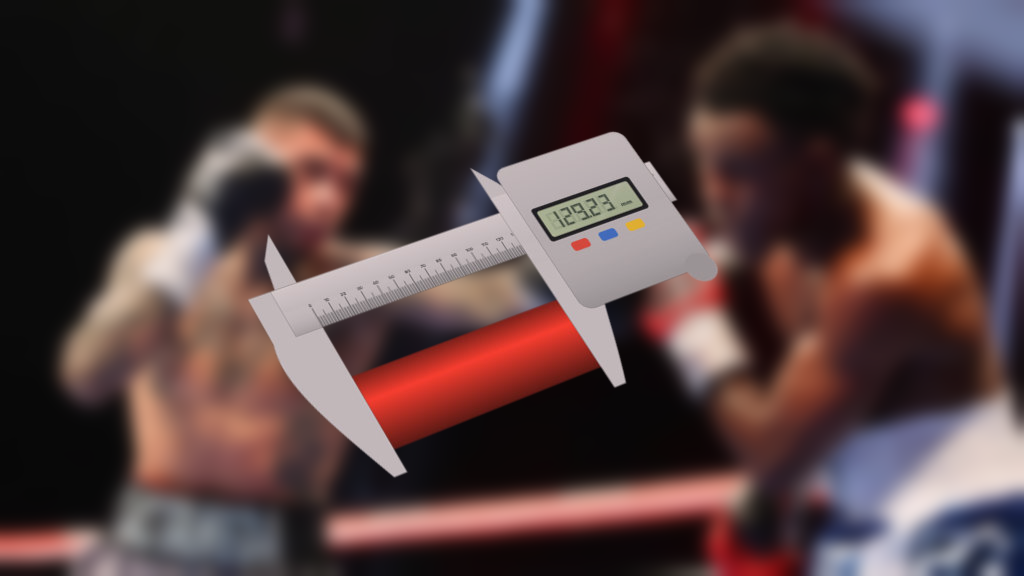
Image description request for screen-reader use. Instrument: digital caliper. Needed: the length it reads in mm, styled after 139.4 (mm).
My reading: 129.23 (mm)
